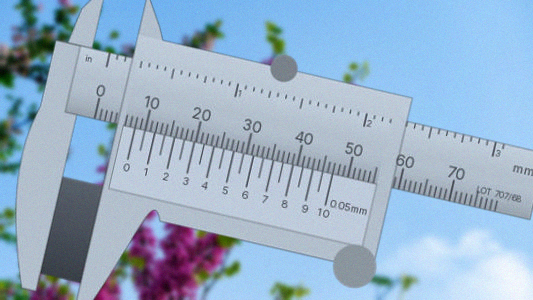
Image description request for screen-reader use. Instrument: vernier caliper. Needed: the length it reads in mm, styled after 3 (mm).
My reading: 8.0 (mm)
